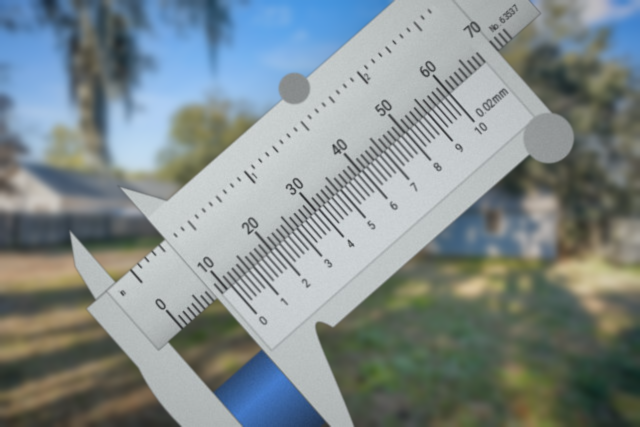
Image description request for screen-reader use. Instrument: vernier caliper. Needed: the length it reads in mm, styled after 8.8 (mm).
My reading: 11.0 (mm)
